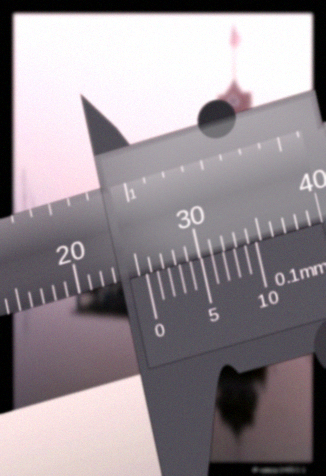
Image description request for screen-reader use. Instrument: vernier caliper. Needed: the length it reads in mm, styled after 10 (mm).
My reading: 25.6 (mm)
